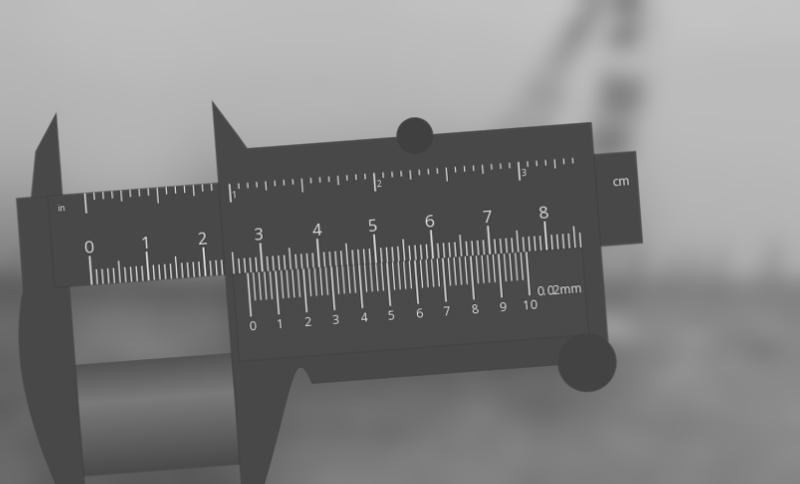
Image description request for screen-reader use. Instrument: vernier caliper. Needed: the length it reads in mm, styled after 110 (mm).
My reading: 27.4 (mm)
